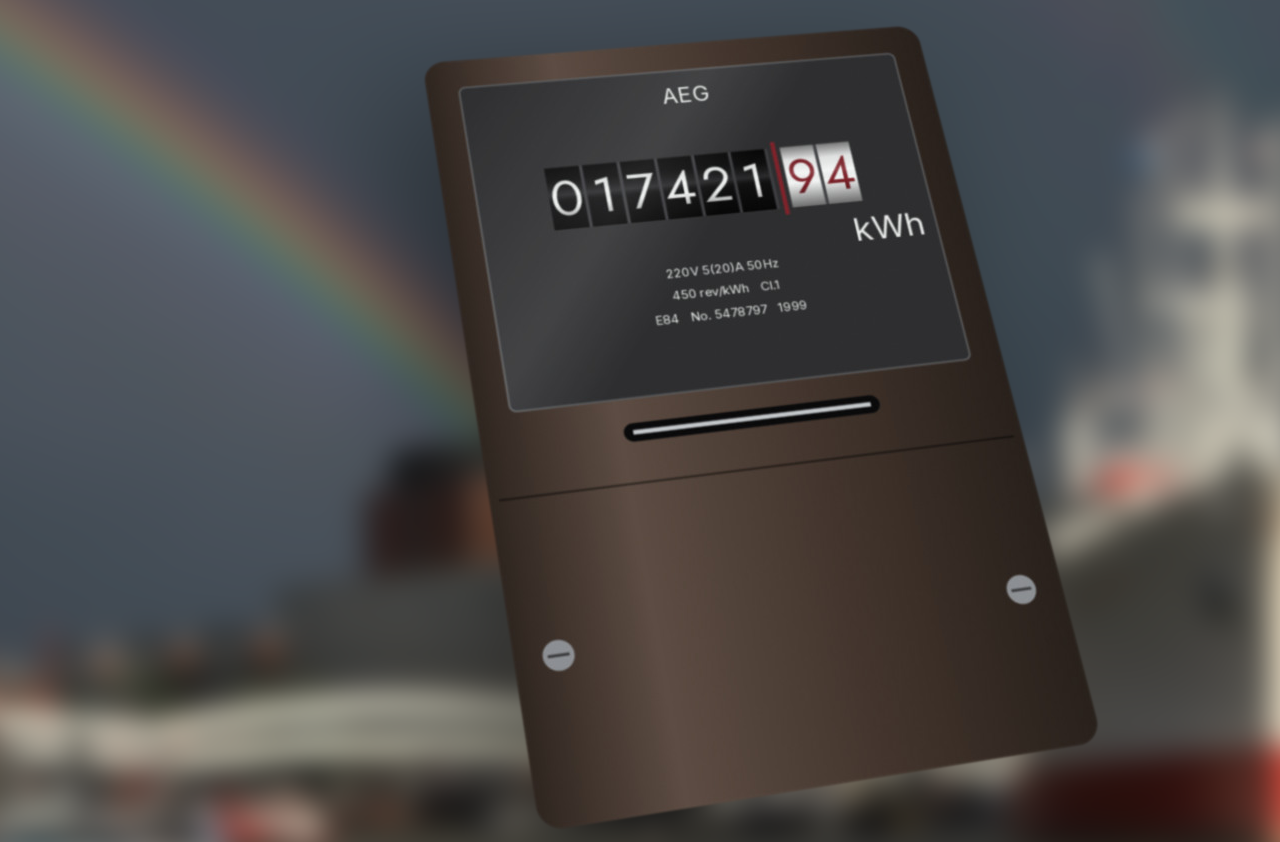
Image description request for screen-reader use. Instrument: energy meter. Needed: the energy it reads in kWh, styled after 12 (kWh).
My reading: 17421.94 (kWh)
